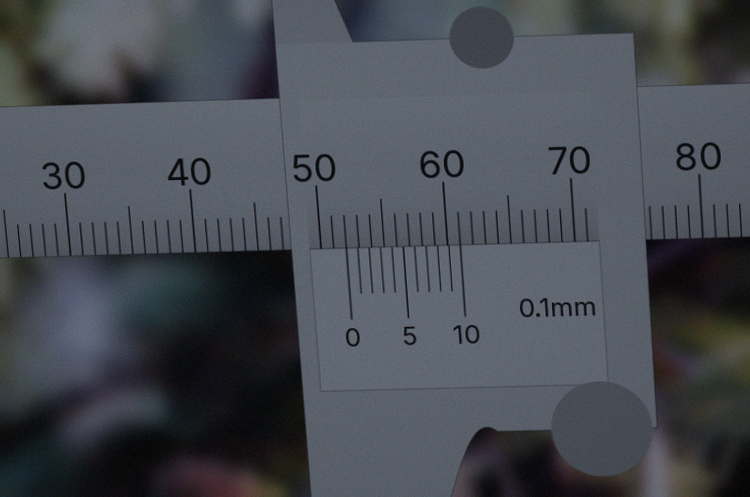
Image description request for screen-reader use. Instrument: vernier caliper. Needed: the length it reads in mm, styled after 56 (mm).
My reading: 52.0 (mm)
